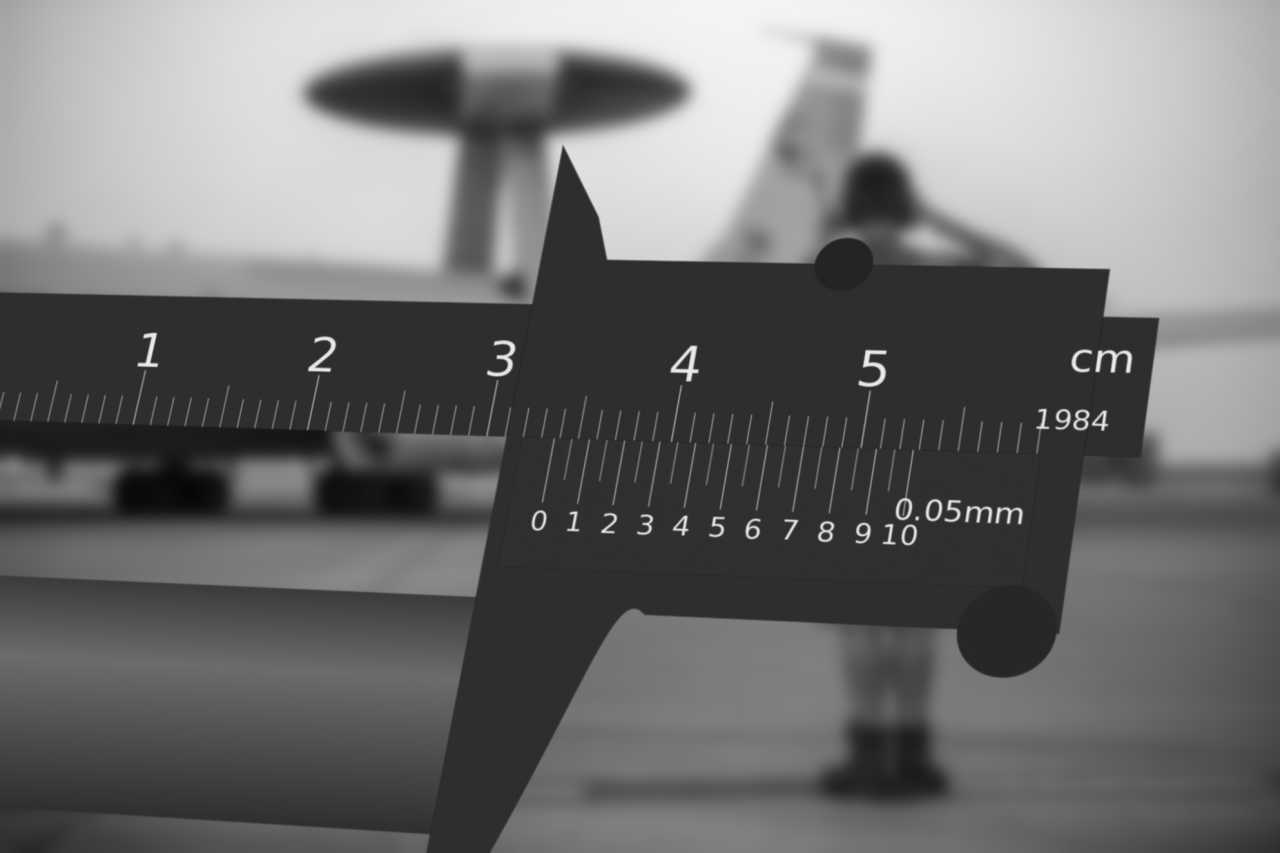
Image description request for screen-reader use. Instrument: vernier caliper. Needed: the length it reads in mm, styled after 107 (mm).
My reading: 33.7 (mm)
